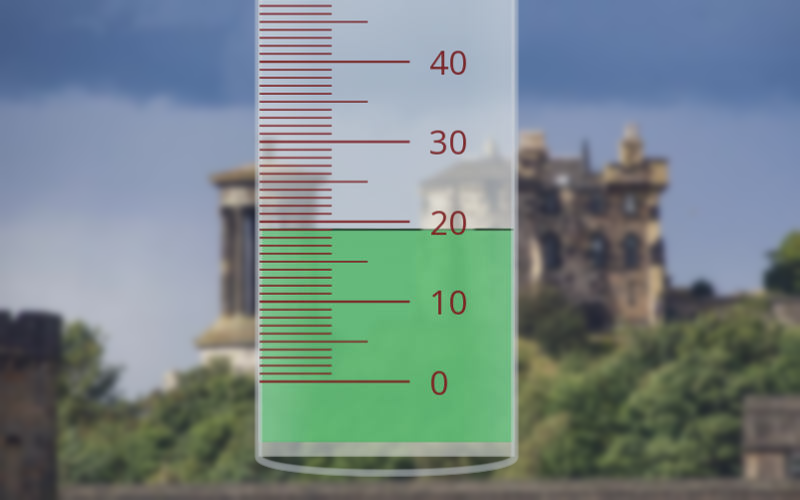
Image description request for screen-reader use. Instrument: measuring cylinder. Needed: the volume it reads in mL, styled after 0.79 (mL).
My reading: 19 (mL)
